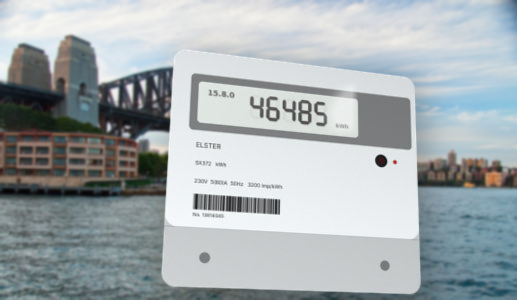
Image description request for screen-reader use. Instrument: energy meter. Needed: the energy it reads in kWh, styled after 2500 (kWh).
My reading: 46485 (kWh)
